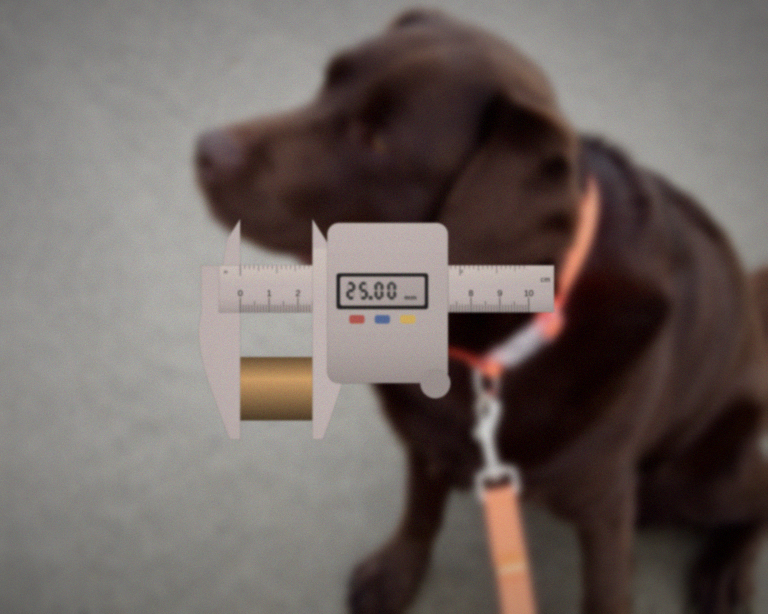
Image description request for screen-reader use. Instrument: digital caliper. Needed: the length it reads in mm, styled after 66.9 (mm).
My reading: 25.00 (mm)
